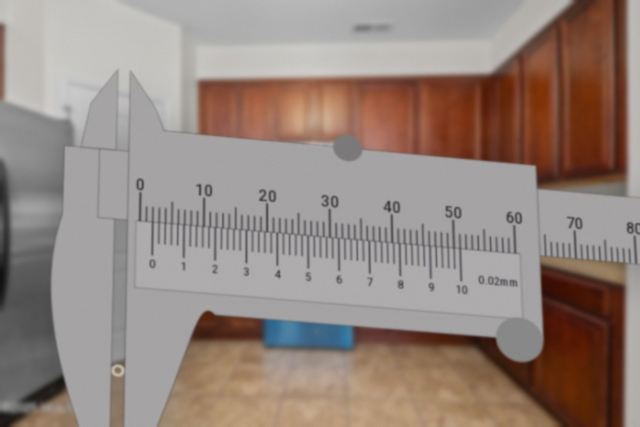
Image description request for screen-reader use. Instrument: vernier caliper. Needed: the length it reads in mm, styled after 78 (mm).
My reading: 2.0 (mm)
